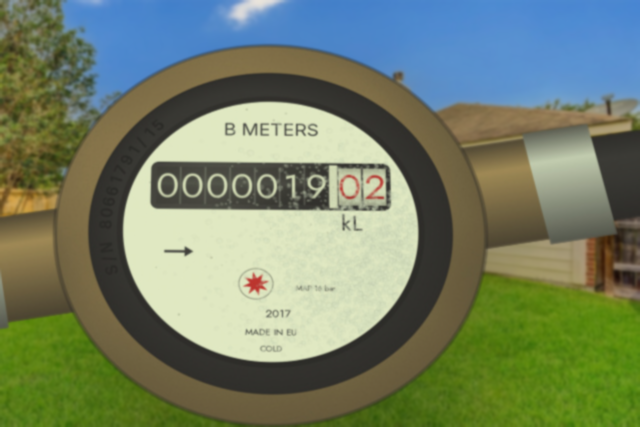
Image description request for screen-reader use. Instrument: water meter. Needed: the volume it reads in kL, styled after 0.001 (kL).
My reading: 19.02 (kL)
